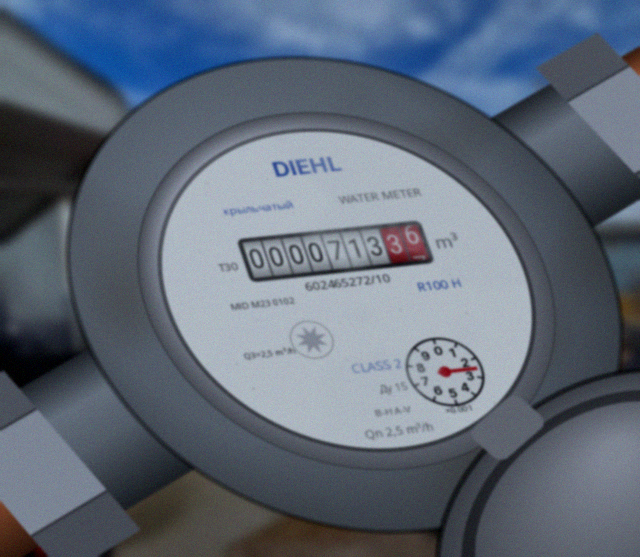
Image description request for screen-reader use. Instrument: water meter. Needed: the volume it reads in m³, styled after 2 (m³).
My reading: 713.362 (m³)
